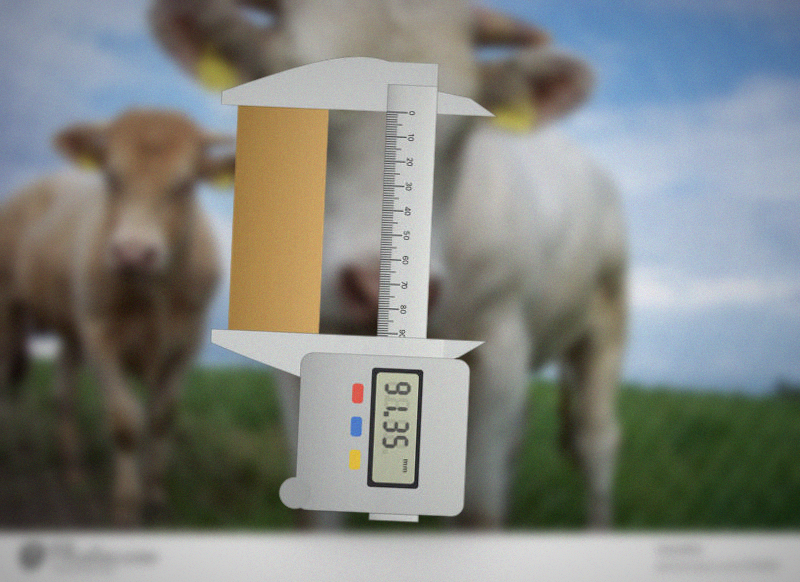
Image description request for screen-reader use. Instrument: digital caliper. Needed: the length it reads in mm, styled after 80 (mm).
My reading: 91.35 (mm)
